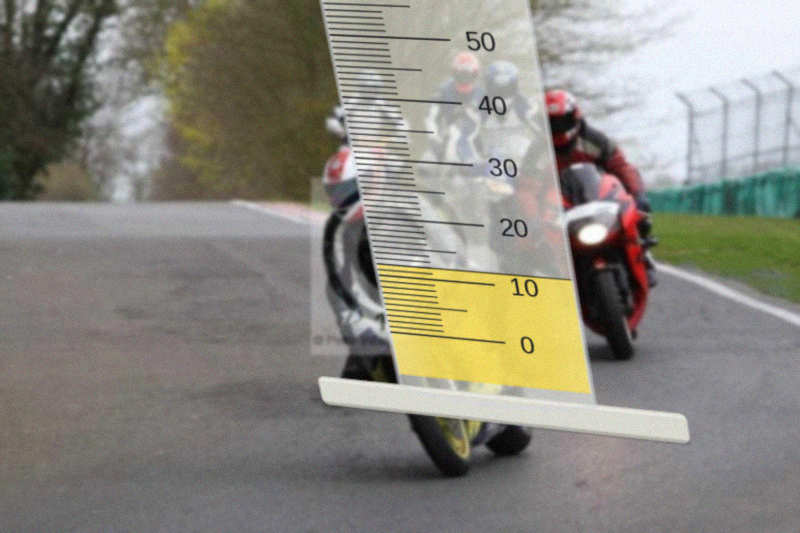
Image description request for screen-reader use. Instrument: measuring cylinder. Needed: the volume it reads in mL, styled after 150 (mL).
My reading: 12 (mL)
